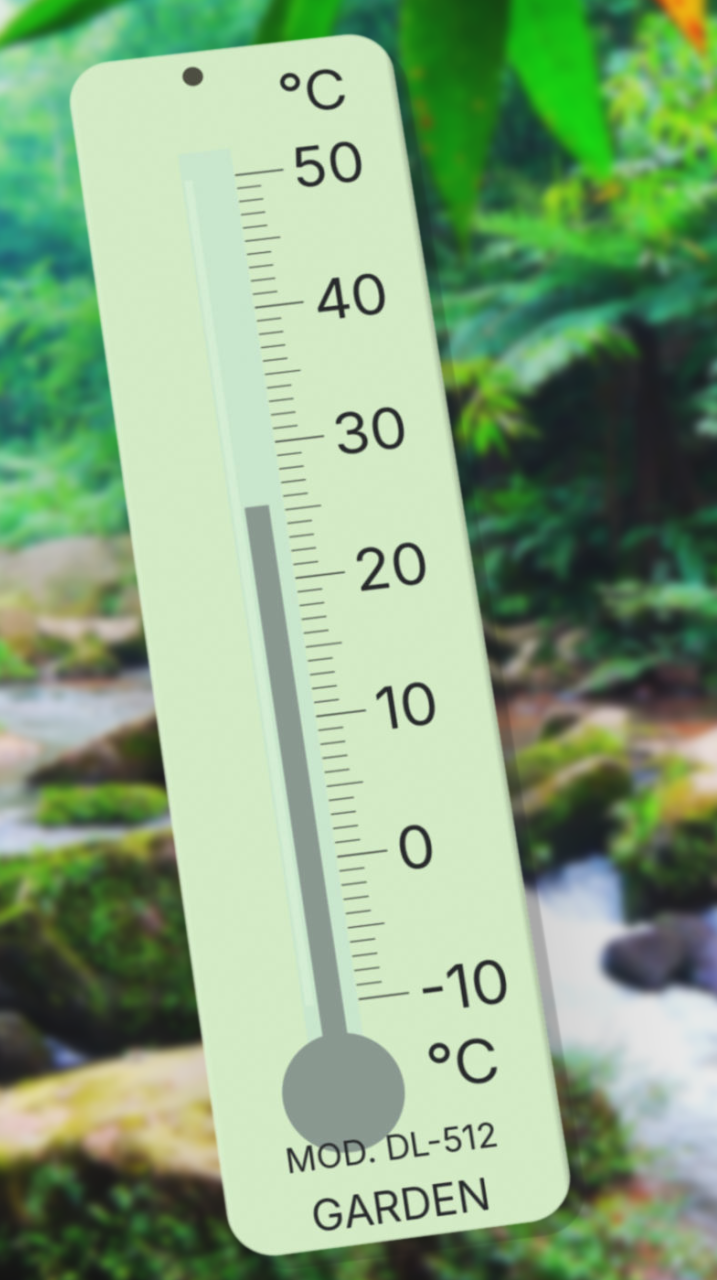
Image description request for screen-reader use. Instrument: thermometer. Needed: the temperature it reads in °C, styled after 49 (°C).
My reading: 25.5 (°C)
